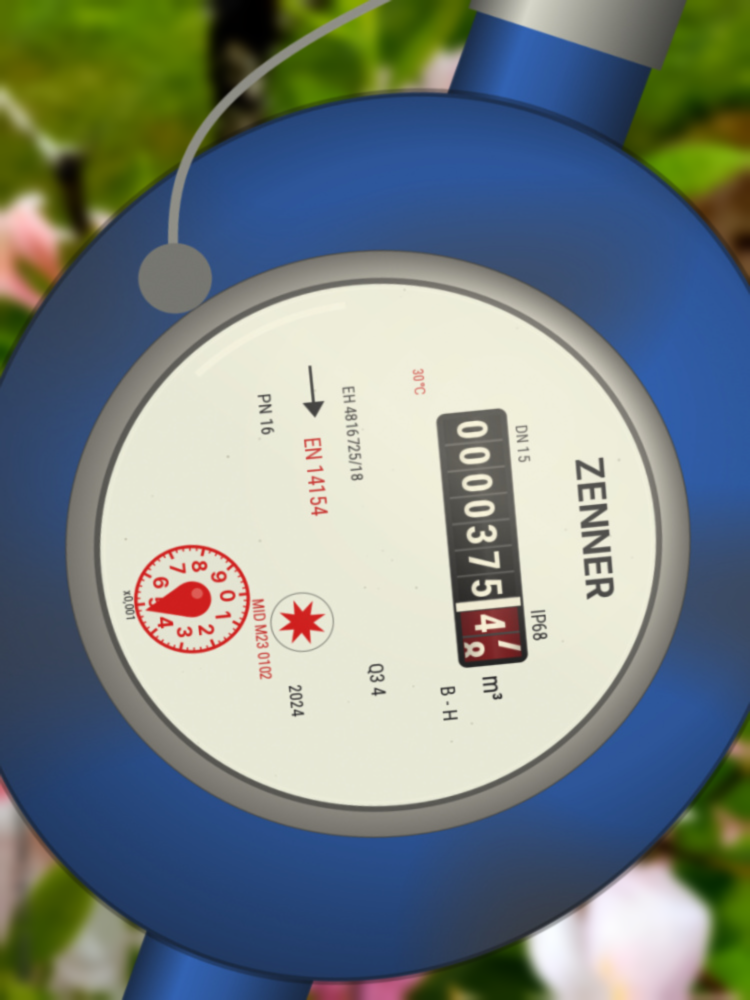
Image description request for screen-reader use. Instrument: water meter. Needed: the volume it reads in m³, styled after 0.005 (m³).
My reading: 375.474 (m³)
